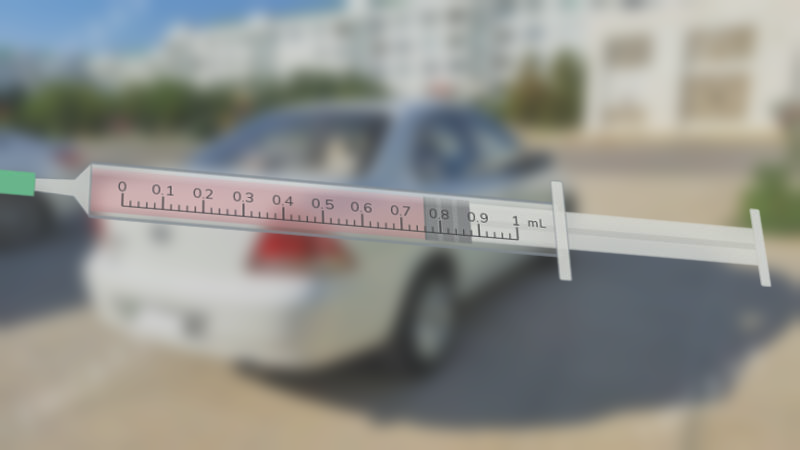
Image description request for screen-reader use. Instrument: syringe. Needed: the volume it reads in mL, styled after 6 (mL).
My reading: 0.76 (mL)
